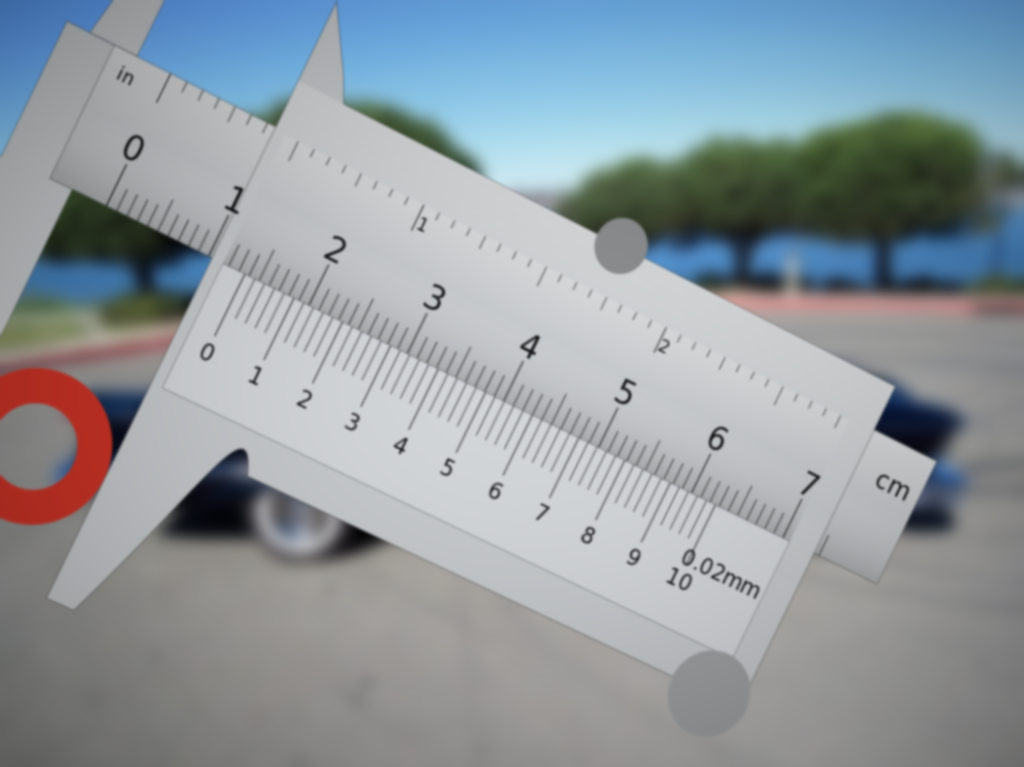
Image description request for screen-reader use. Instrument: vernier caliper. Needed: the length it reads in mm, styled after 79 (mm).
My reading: 13.6 (mm)
